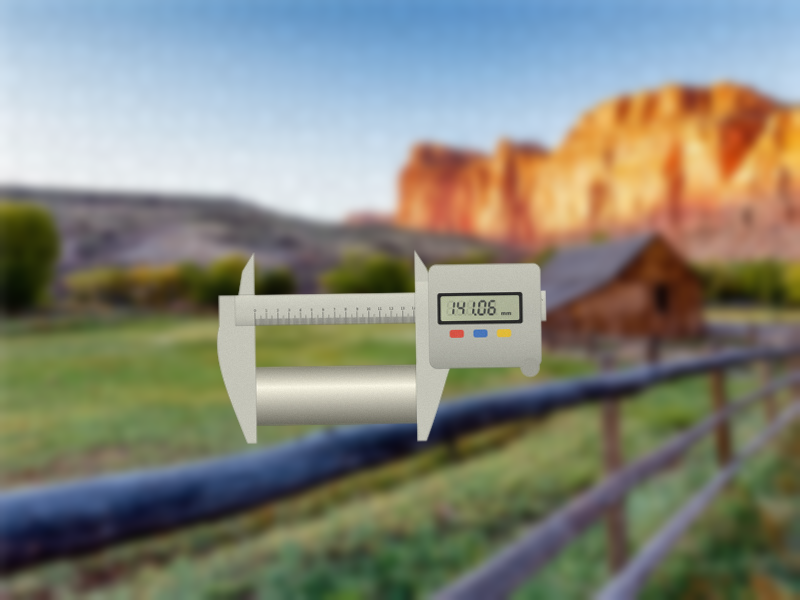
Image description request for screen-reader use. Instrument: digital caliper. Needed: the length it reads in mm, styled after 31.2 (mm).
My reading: 141.06 (mm)
